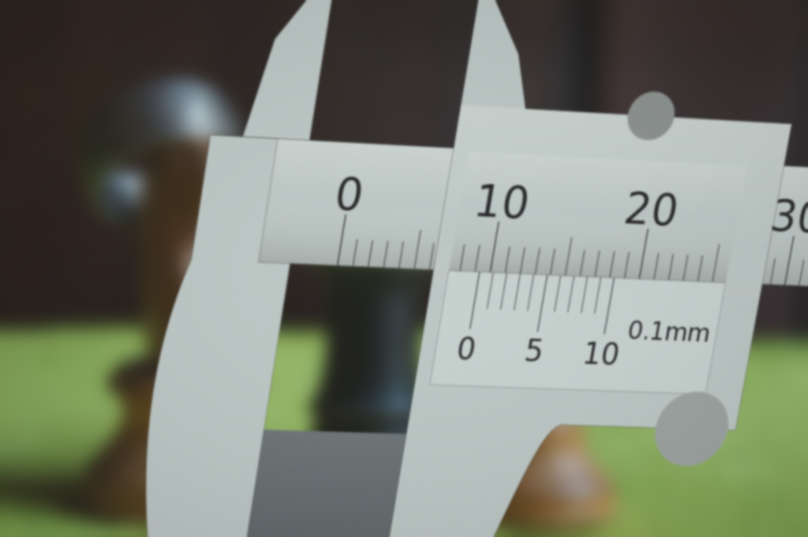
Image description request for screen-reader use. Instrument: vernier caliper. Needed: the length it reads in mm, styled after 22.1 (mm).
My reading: 9.3 (mm)
